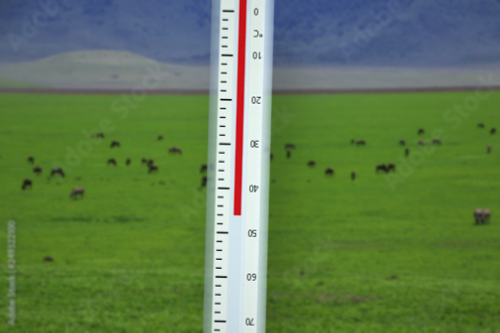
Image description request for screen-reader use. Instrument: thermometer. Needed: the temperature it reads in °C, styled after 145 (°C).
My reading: 46 (°C)
